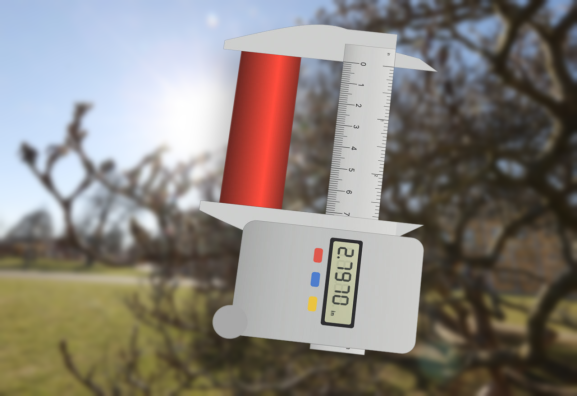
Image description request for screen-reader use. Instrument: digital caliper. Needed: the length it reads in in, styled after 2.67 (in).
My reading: 2.7970 (in)
